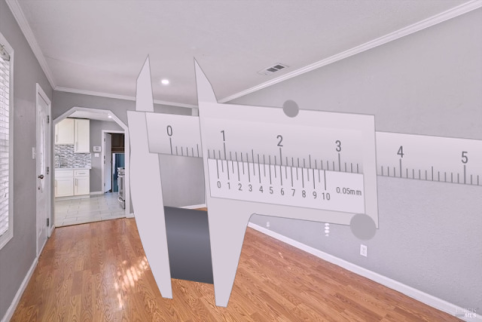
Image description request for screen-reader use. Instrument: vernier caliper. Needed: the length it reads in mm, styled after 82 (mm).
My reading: 8.4 (mm)
